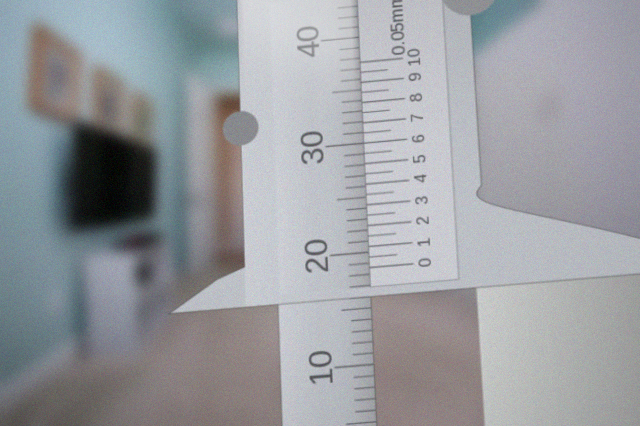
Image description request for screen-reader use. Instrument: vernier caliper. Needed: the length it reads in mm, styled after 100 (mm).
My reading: 18.6 (mm)
